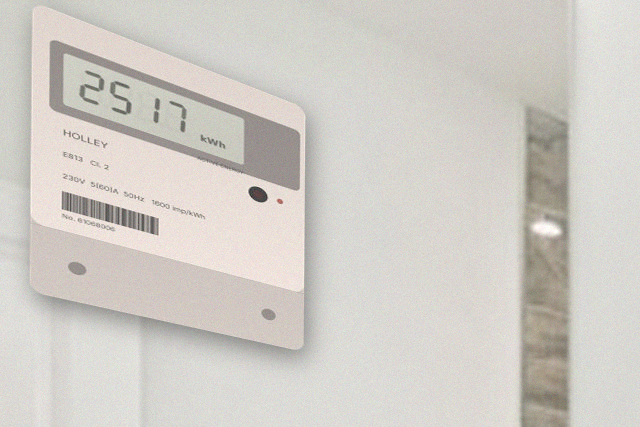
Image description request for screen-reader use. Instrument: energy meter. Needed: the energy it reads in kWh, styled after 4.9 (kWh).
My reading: 2517 (kWh)
